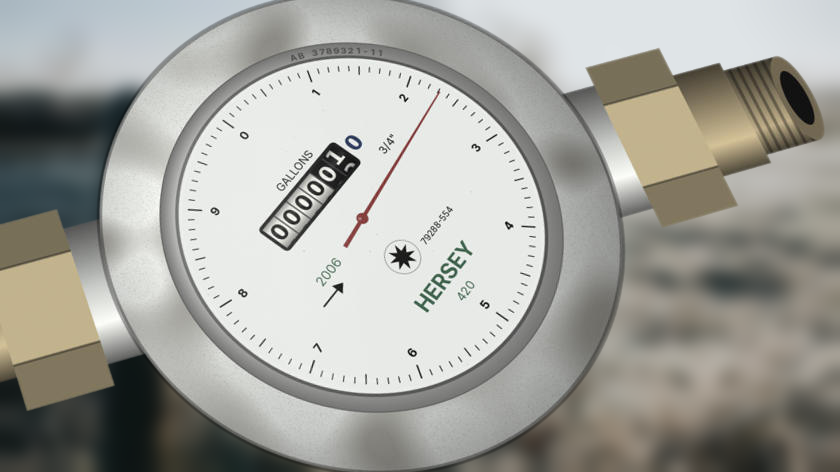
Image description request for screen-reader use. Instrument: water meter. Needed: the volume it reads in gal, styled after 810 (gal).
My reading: 12.3 (gal)
